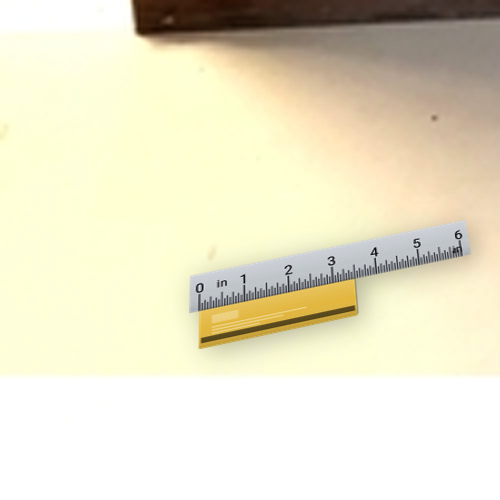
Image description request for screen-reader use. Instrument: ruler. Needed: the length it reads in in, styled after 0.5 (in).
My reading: 3.5 (in)
